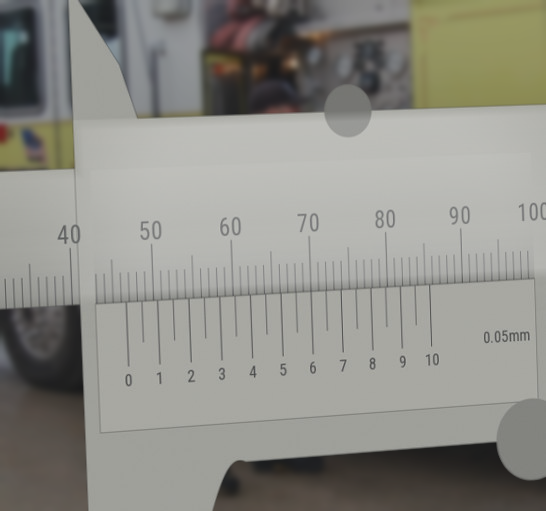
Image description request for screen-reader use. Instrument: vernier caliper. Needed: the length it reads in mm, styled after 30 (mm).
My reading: 46.6 (mm)
